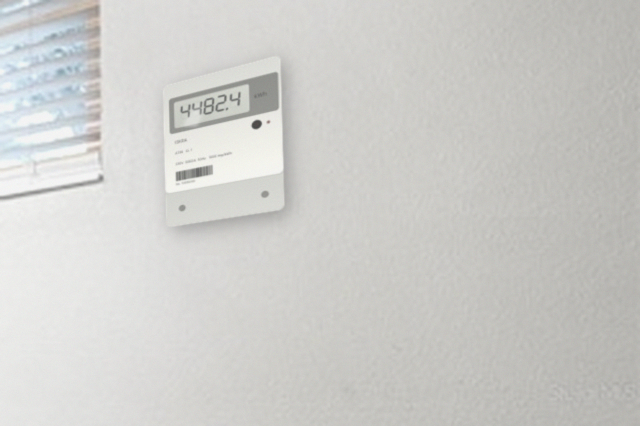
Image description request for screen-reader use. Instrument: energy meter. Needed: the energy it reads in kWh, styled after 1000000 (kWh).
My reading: 4482.4 (kWh)
